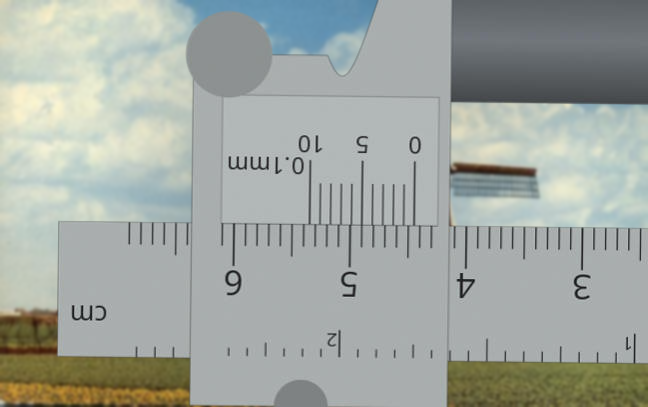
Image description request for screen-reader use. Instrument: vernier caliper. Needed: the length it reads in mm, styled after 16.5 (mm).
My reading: 44.5 (mm)
